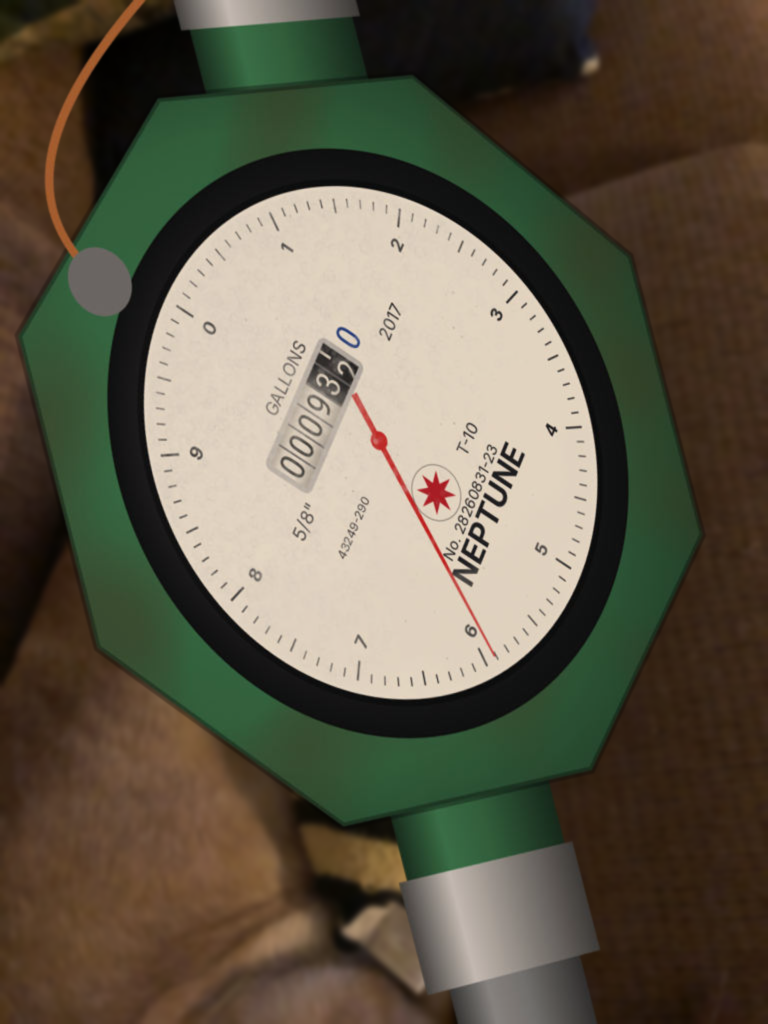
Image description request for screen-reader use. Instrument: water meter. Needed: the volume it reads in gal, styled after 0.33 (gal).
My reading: 9315.9 (gal)
